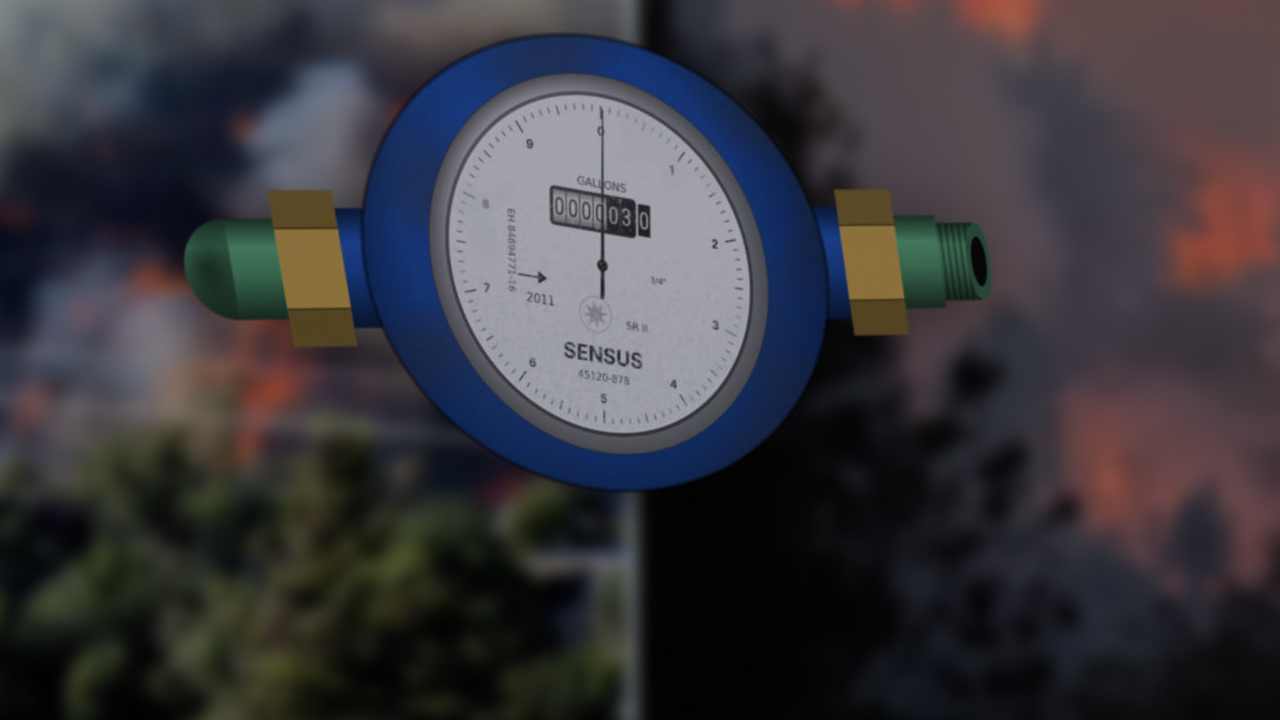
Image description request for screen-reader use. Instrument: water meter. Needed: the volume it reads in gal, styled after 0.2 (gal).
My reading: 30.0 (gal)
